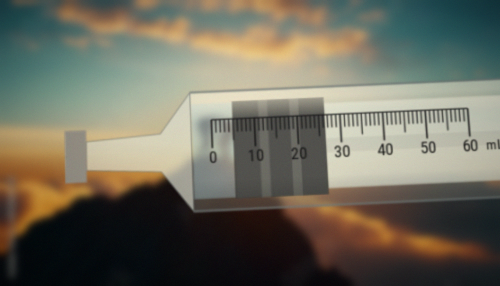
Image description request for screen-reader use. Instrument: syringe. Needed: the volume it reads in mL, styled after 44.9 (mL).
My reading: 5 (mL)
